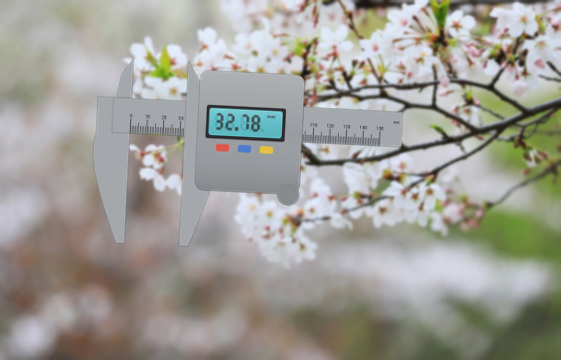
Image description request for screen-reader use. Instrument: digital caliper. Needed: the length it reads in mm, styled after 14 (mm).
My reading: 32.78 (mm)
